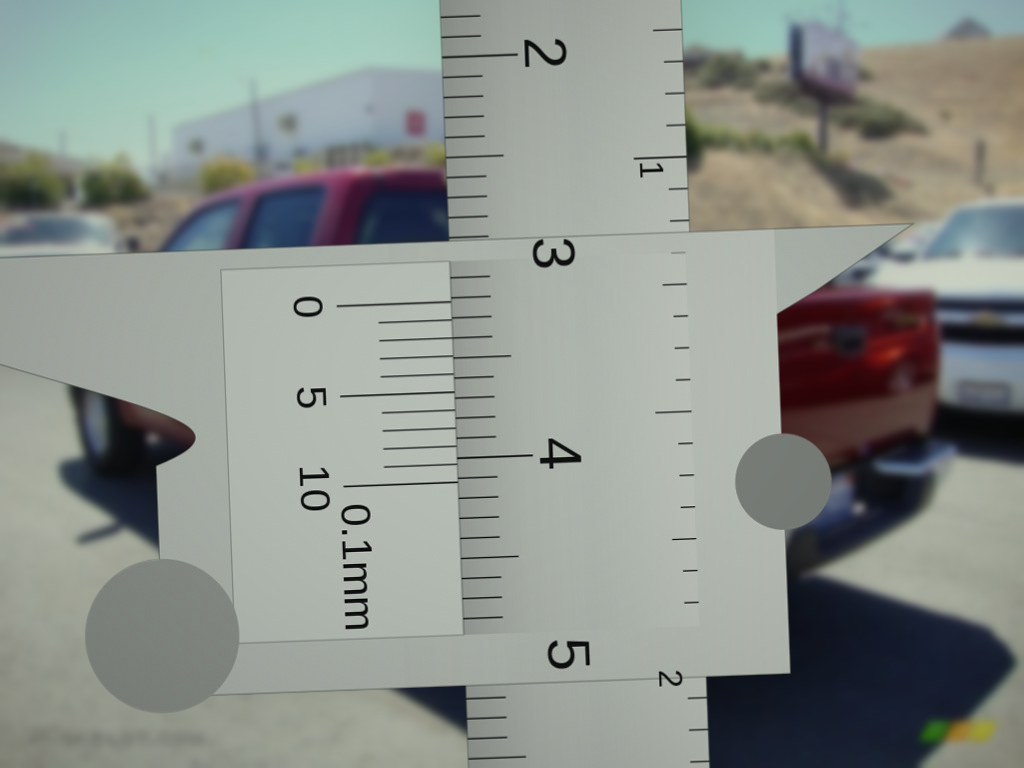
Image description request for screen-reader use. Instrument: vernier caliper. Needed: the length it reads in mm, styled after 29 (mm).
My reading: 32.2 (mm)
